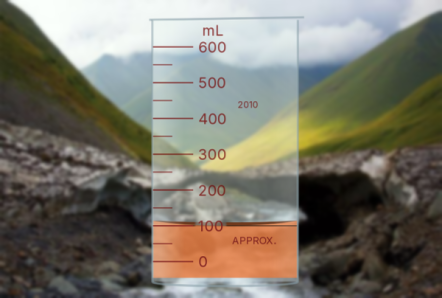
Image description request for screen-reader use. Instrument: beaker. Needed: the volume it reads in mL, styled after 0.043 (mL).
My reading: 100 (mL)
